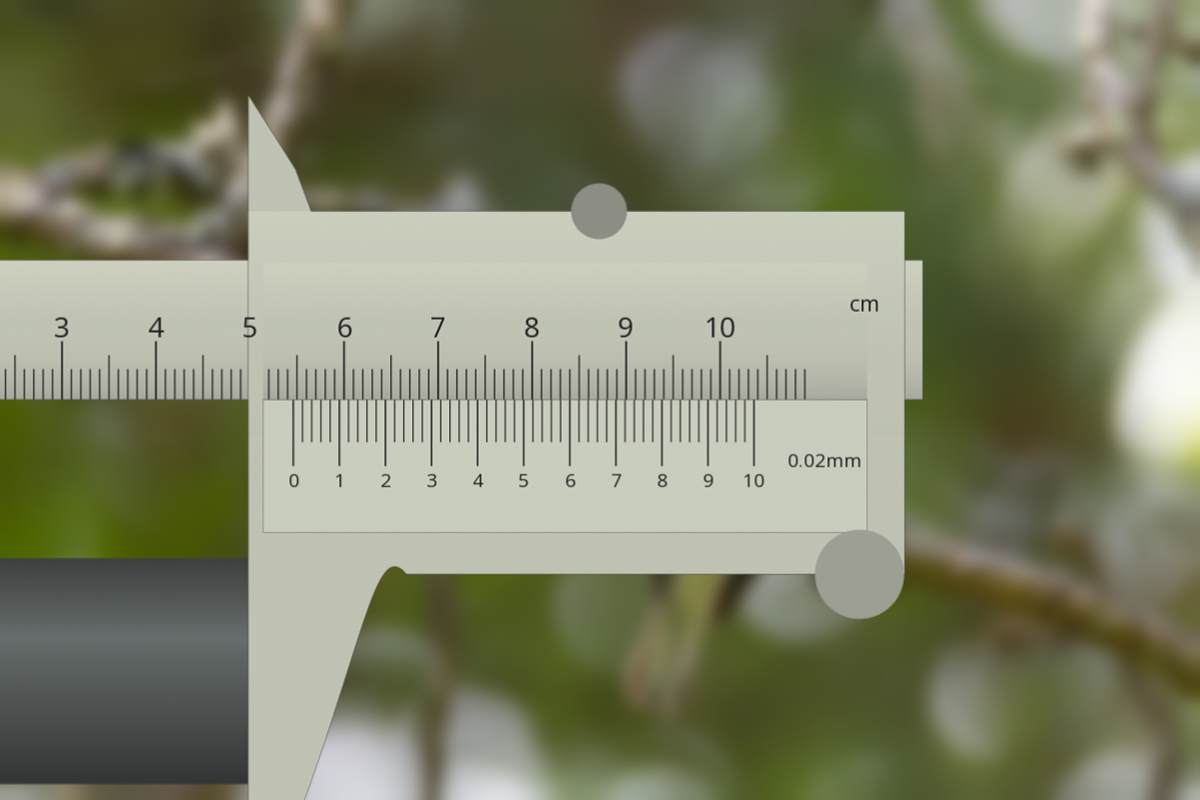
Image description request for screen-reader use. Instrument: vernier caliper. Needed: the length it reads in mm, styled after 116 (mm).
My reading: 54.6 (mm)
